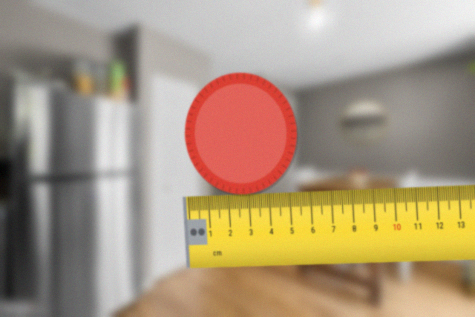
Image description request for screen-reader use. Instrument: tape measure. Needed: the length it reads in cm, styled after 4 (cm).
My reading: 5.5 (cm)
